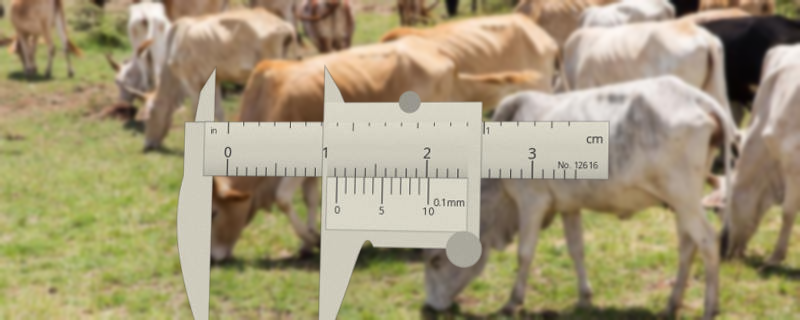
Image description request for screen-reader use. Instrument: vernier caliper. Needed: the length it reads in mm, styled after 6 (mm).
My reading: 11.2 (mm)
